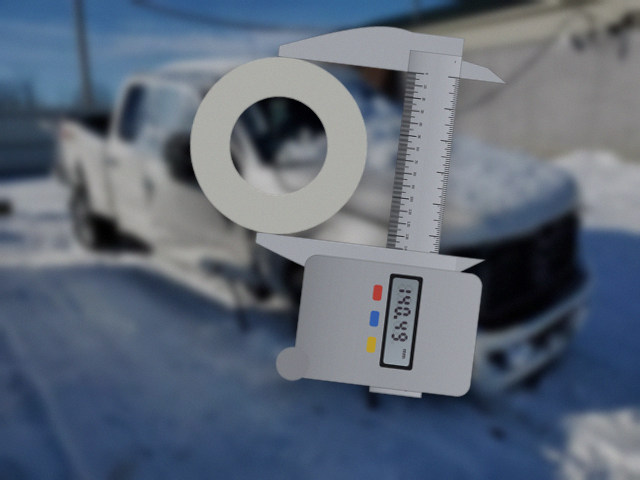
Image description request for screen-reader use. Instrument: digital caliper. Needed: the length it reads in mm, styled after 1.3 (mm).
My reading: 140.49 (mm)
